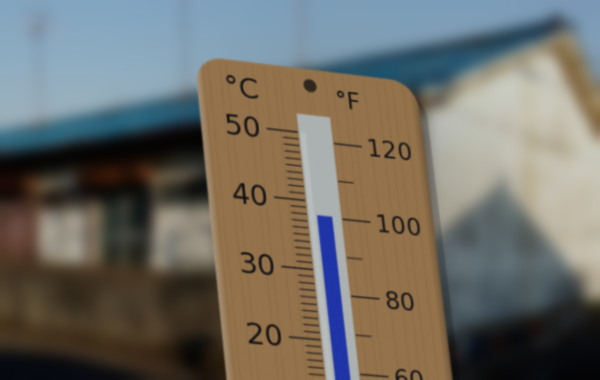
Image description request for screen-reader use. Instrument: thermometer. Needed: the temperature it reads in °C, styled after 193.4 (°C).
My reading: 38 (°C)
